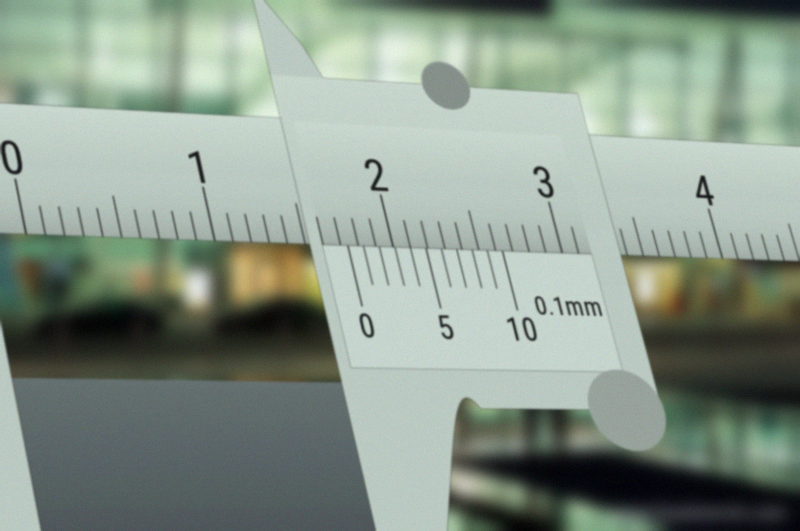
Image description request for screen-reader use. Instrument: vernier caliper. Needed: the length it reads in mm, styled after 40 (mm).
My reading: 17.4 (mm)
